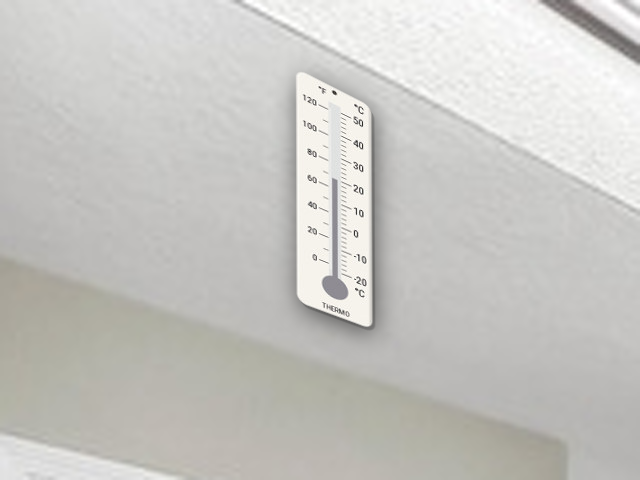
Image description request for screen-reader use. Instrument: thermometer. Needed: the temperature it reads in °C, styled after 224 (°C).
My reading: 20 (°C)
